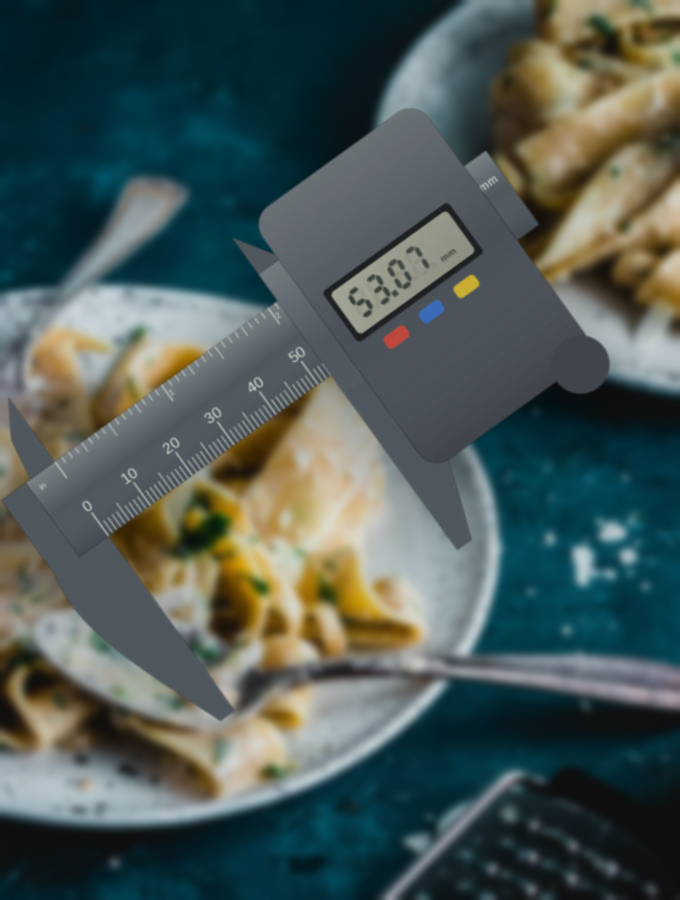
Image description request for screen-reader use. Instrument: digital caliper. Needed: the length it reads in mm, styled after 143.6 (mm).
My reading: 53.07 (mm)
